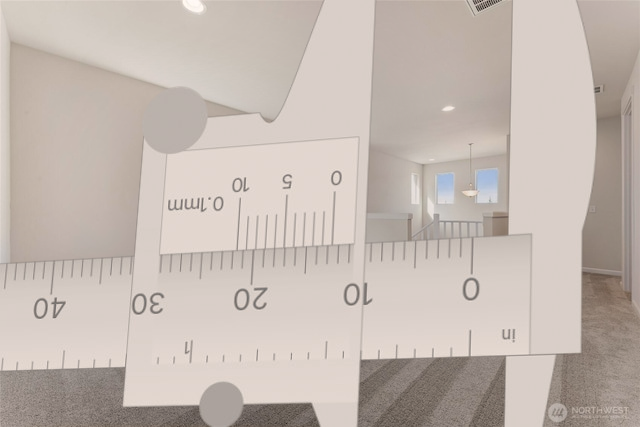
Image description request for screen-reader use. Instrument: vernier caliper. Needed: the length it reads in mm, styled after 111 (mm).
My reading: 12.6 (mm)
